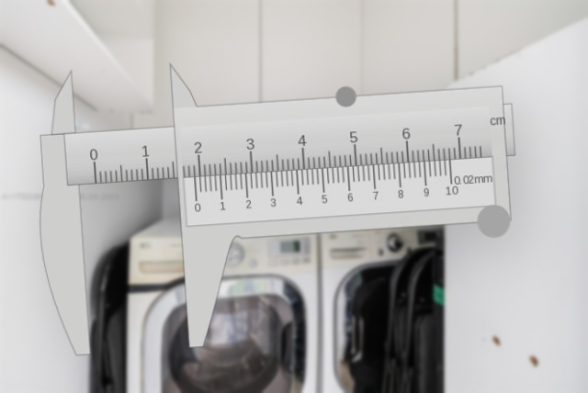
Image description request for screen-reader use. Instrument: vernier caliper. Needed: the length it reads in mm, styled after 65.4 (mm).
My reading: 19.0 (mm)
